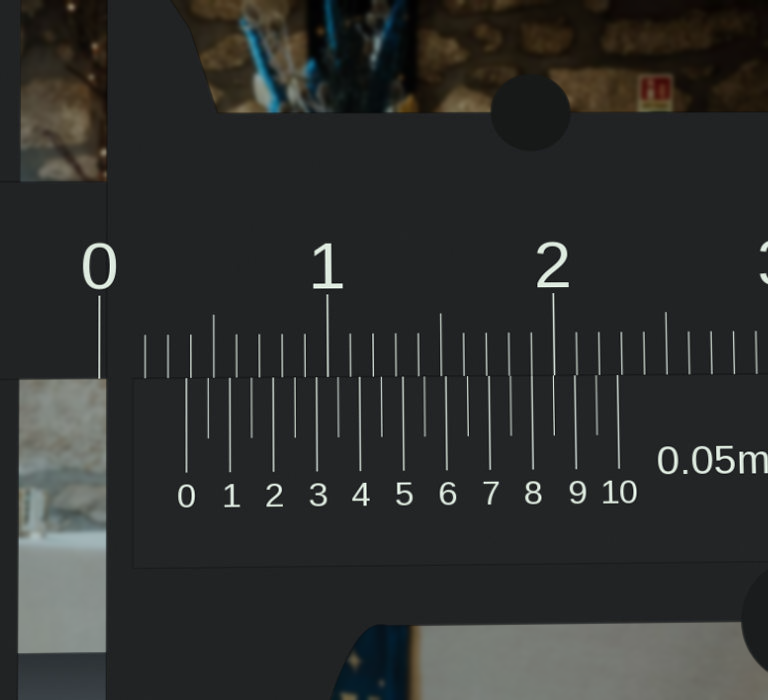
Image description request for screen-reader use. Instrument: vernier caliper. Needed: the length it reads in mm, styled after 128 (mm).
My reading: 3.80 (mm)
